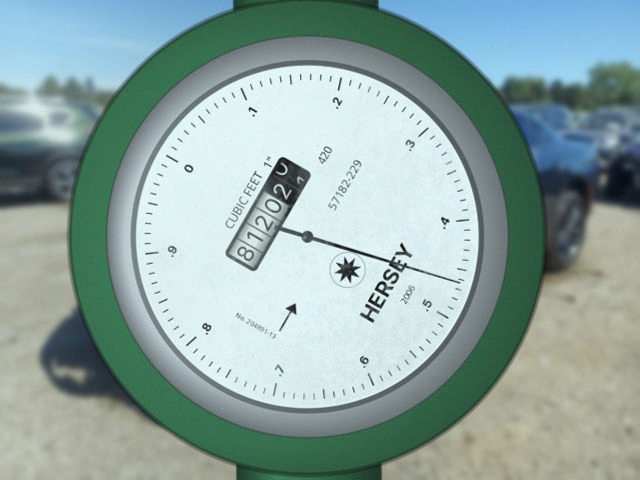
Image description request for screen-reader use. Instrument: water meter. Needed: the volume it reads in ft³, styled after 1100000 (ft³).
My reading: 812020.46 (ft³)
